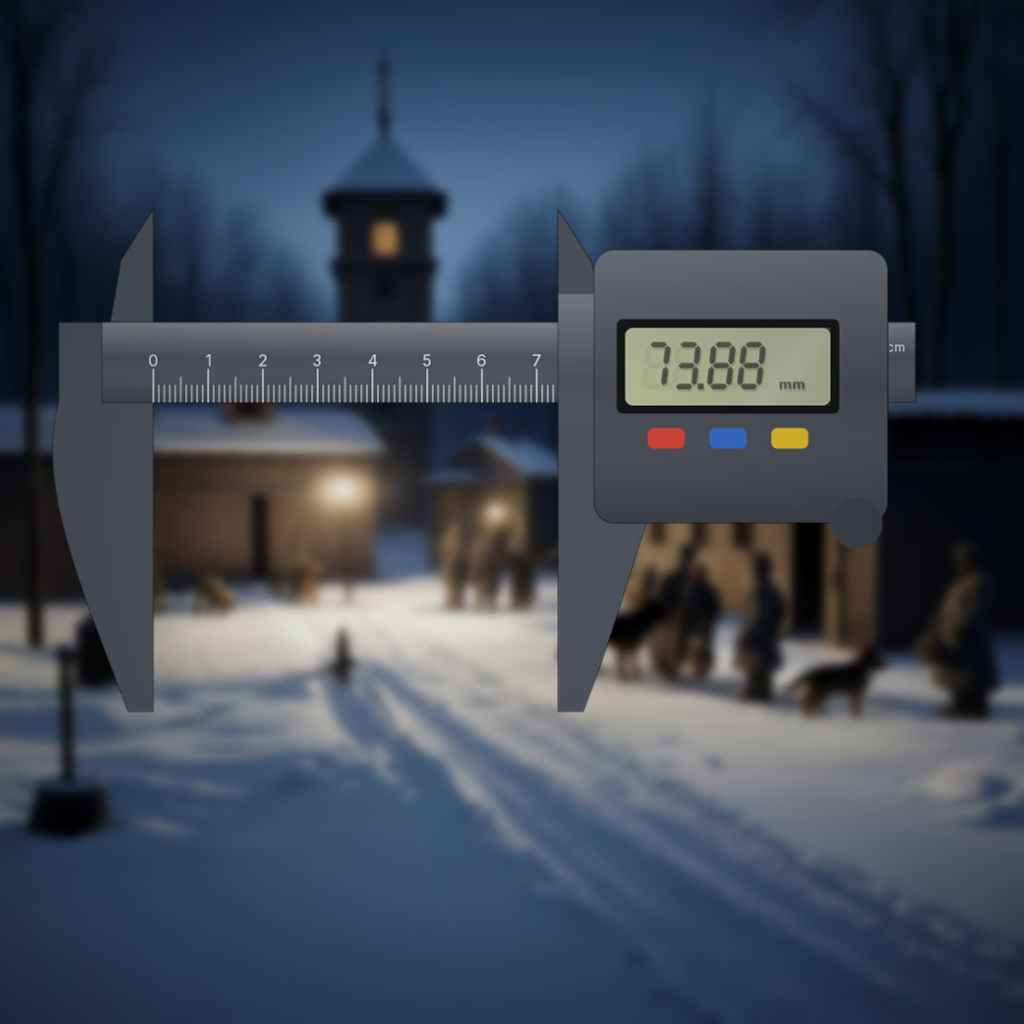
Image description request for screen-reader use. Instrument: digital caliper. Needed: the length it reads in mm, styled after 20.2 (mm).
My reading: 73.88 (mm)
